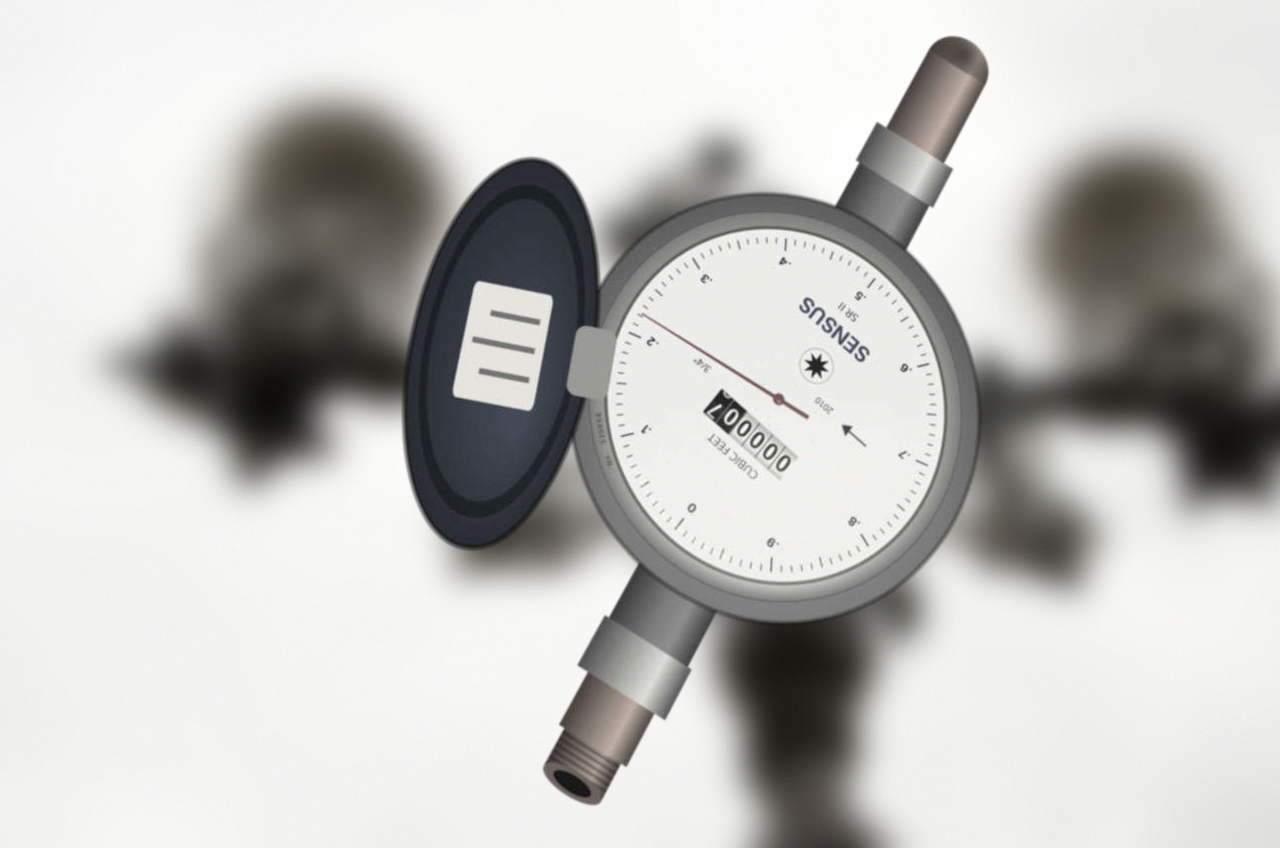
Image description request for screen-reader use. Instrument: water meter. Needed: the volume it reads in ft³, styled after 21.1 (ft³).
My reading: 7.22 (ft³)
